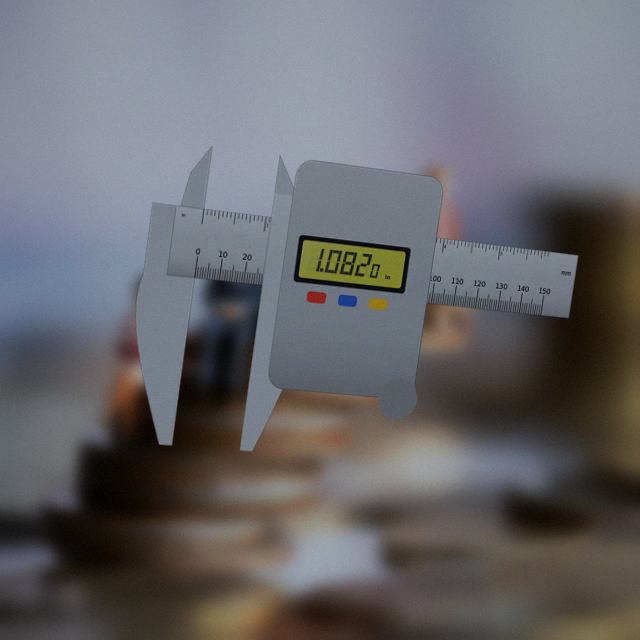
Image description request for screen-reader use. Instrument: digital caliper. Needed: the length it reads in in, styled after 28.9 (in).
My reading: 1.0820 (in)
